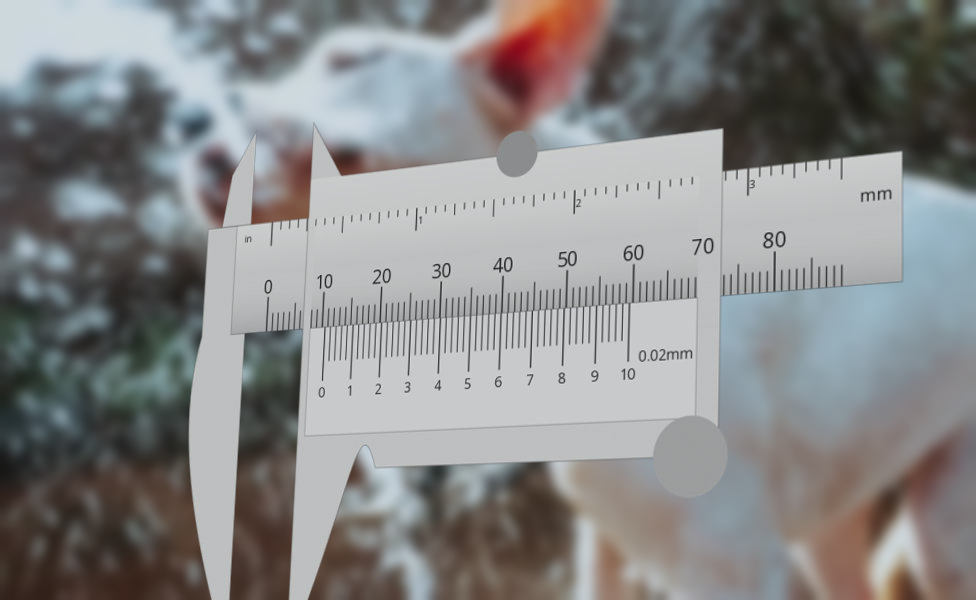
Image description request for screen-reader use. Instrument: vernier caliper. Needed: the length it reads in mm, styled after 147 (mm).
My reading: 10.5 (mm)
